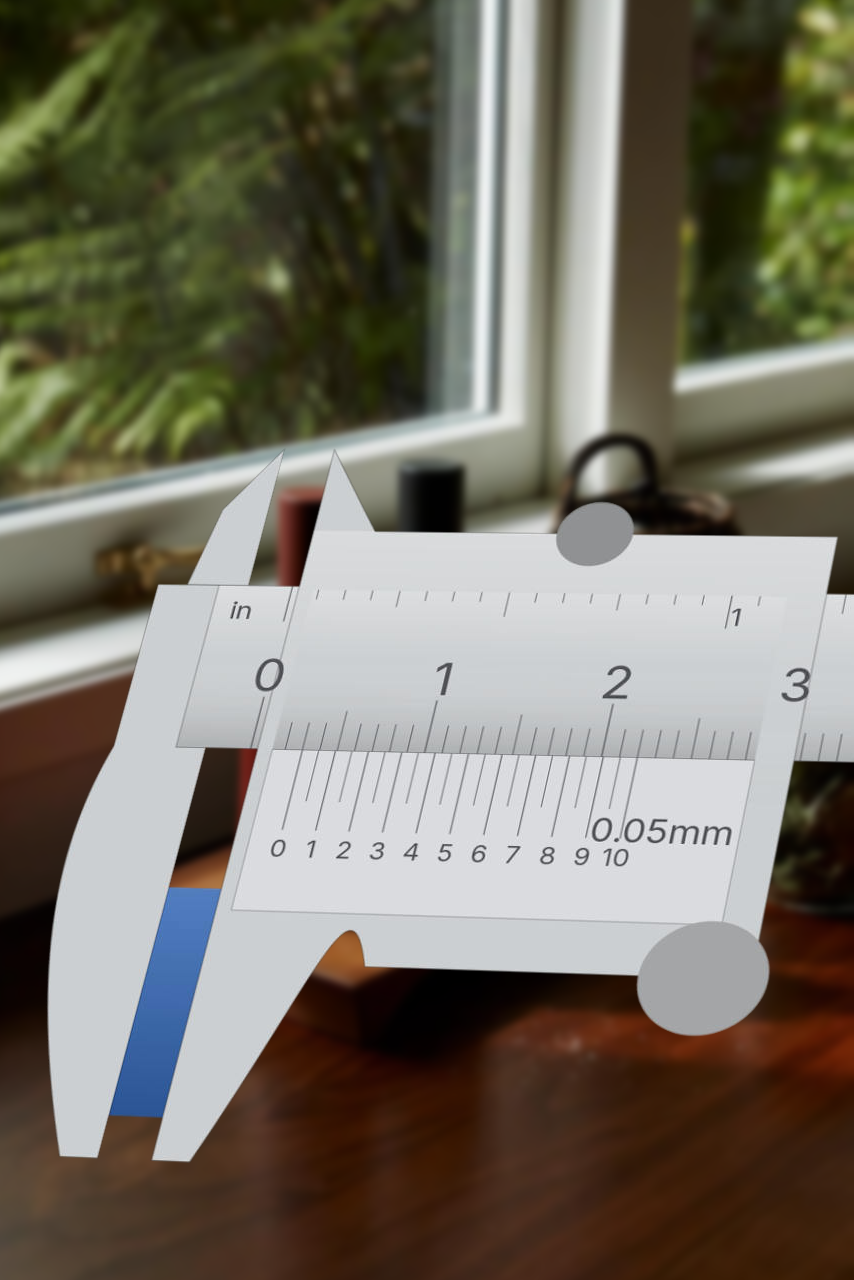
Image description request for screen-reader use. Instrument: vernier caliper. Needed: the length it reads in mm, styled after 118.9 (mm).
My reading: 3.0 (mm)
